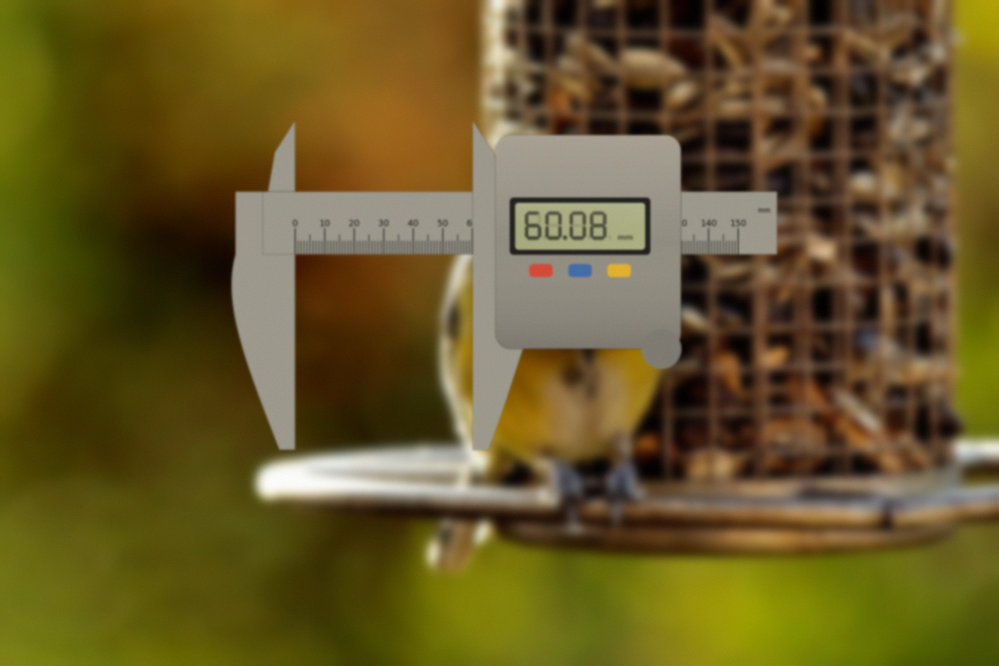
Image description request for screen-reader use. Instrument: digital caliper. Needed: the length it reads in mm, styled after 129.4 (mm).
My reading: 60.08 (mm)
